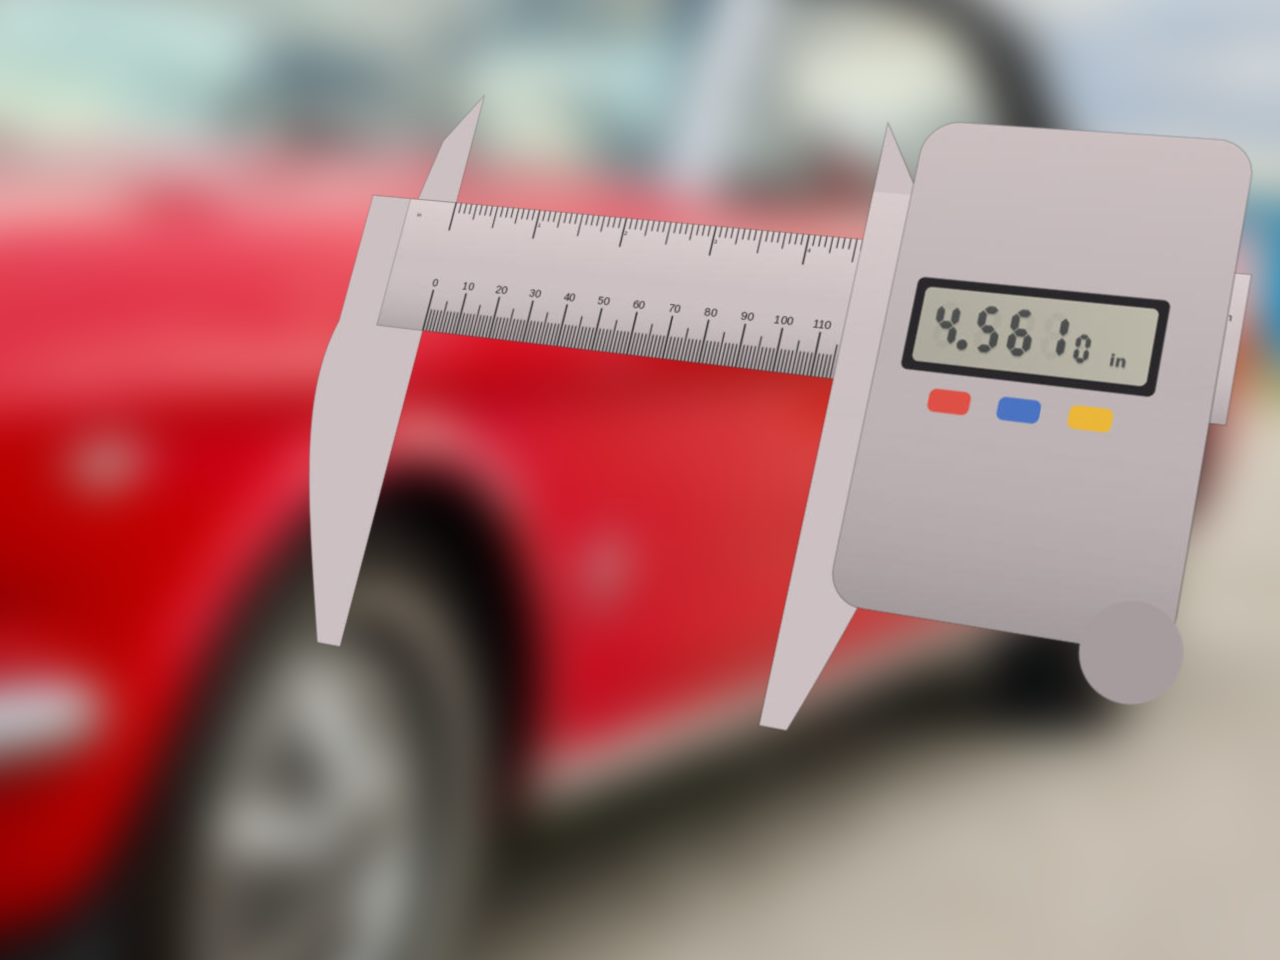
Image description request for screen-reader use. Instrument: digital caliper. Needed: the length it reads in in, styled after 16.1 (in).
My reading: 4.5610 (in)
